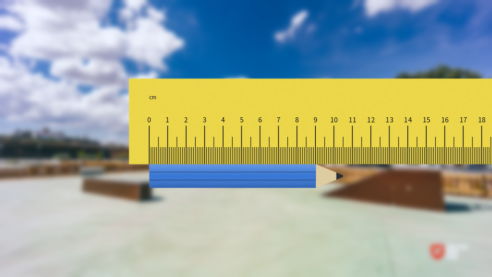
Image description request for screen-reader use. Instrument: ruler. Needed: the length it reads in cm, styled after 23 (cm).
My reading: 10.5 (cm)
